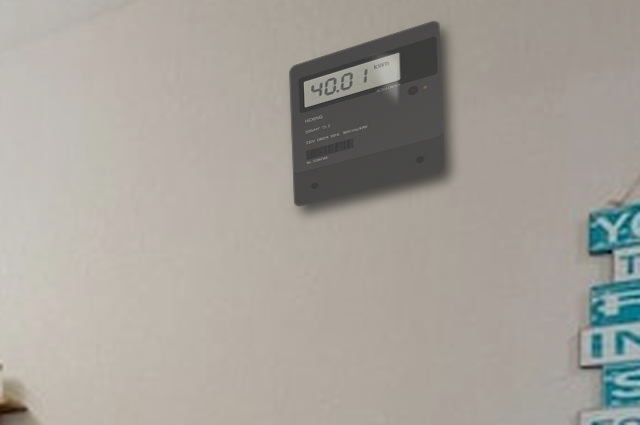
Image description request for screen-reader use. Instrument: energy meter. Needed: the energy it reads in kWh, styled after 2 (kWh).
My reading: 40.01 (kWh)
